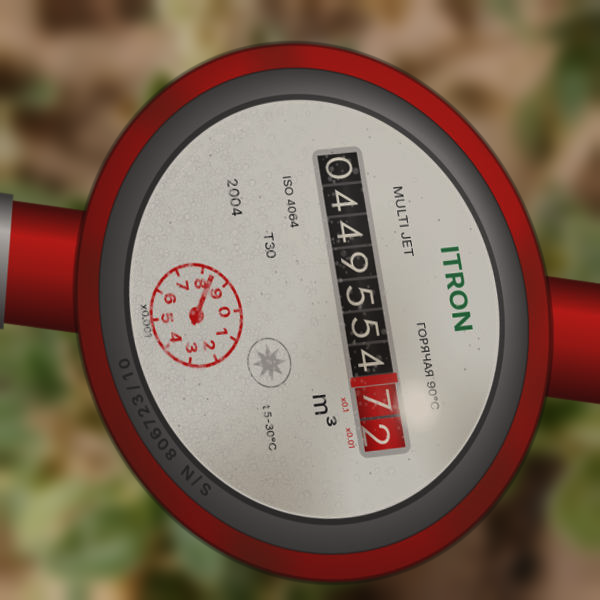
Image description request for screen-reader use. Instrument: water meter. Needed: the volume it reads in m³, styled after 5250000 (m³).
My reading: 449554.718 (m³)
